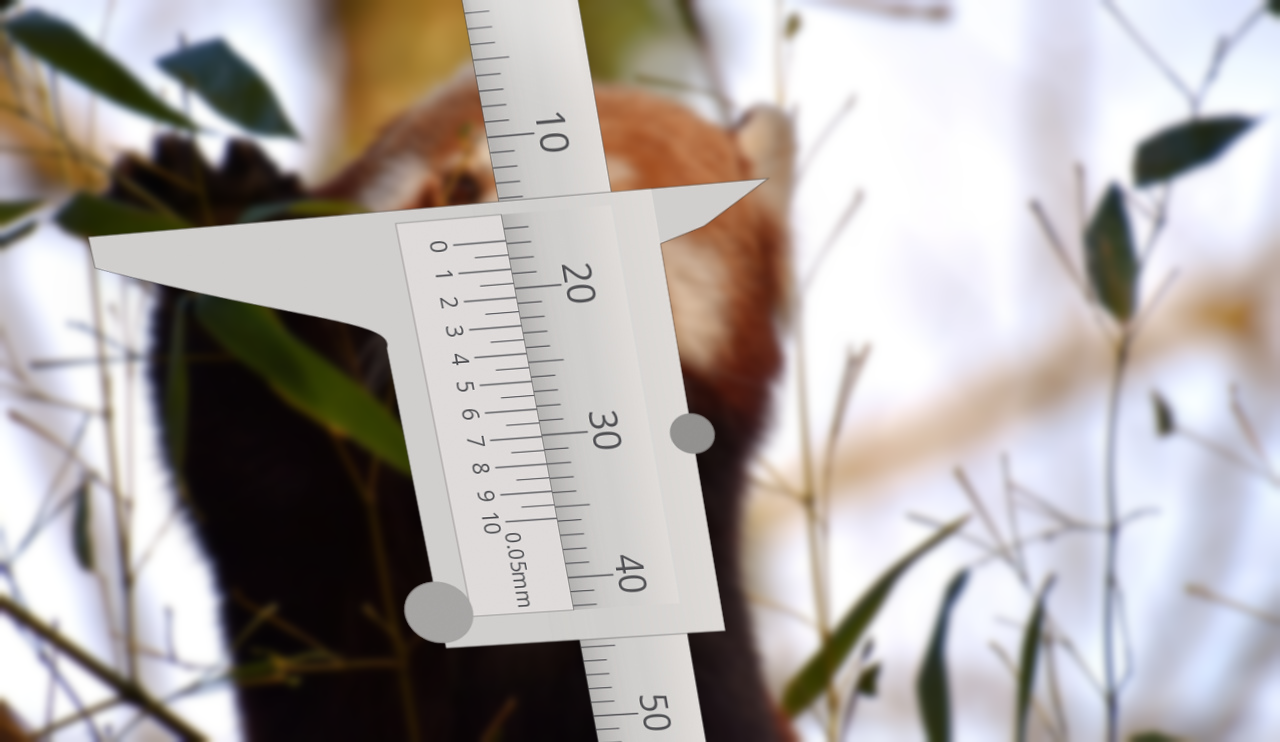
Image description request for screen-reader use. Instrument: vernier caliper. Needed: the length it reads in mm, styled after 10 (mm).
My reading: 16.8 (mm)
